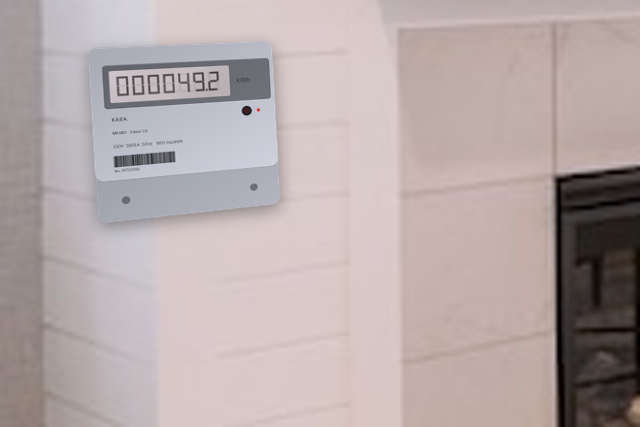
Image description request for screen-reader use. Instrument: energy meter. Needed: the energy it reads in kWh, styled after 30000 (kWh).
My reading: 49.2 (kWh)
